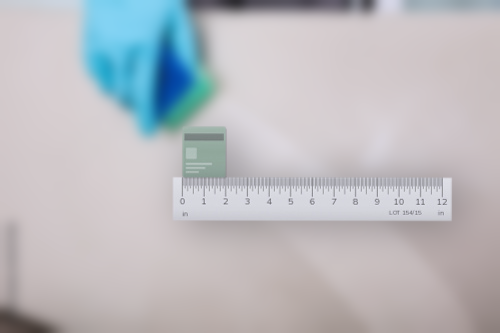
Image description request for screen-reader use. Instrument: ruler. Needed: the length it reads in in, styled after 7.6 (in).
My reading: 2 (in)
